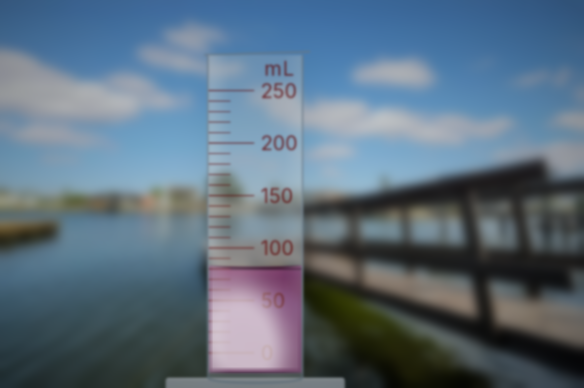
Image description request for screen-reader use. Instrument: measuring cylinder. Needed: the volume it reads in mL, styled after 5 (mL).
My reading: 80 (mL)
